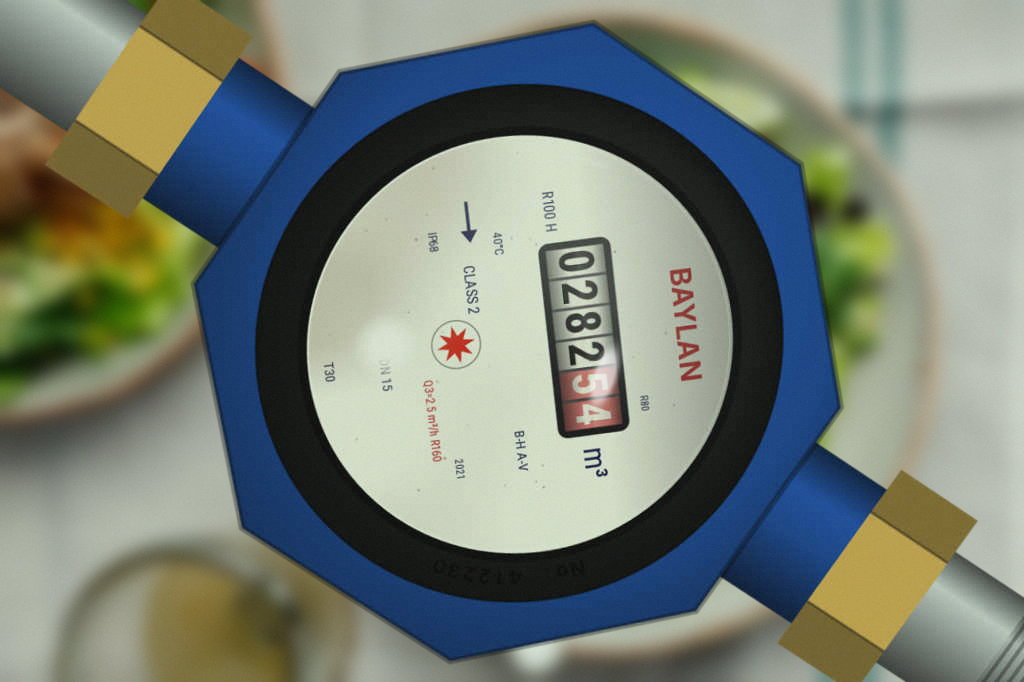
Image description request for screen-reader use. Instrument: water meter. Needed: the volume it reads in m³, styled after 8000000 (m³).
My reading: 282.54 (m³)
